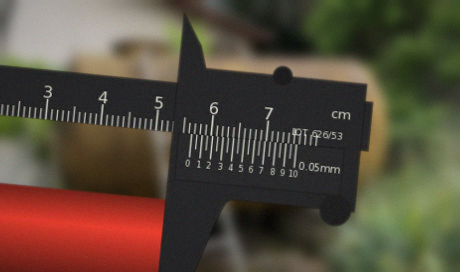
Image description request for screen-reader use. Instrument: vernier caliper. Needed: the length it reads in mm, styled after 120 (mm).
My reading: 56.5 (mm)
